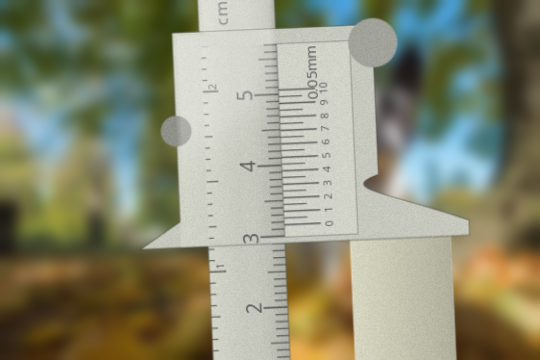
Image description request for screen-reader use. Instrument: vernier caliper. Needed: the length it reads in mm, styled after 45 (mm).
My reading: 31.6 (mm)
